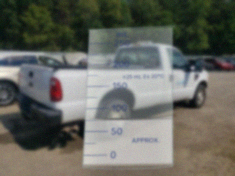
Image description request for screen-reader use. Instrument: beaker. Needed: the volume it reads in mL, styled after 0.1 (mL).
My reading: 75 (mL)
